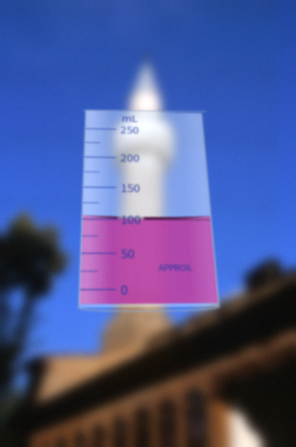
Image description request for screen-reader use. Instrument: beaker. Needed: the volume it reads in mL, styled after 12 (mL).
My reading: 100 (mL)
